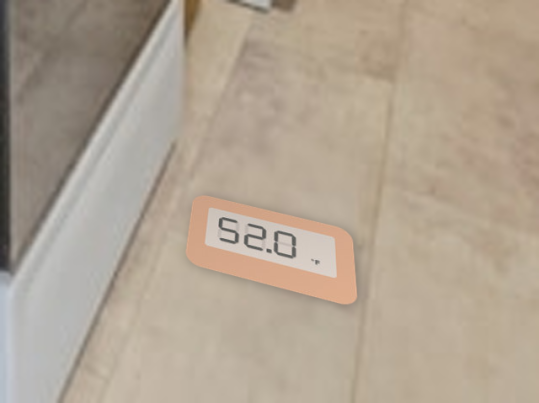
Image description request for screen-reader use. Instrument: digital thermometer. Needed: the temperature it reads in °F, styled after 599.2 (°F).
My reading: 52.0 (°F)
